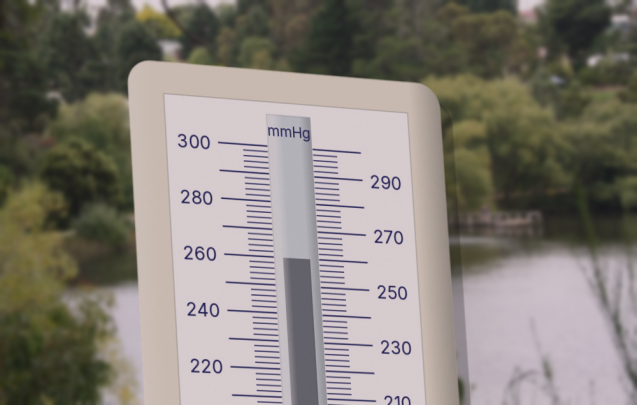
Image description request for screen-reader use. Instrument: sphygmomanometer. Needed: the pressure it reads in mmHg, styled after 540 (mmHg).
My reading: 260 (mmHg)
